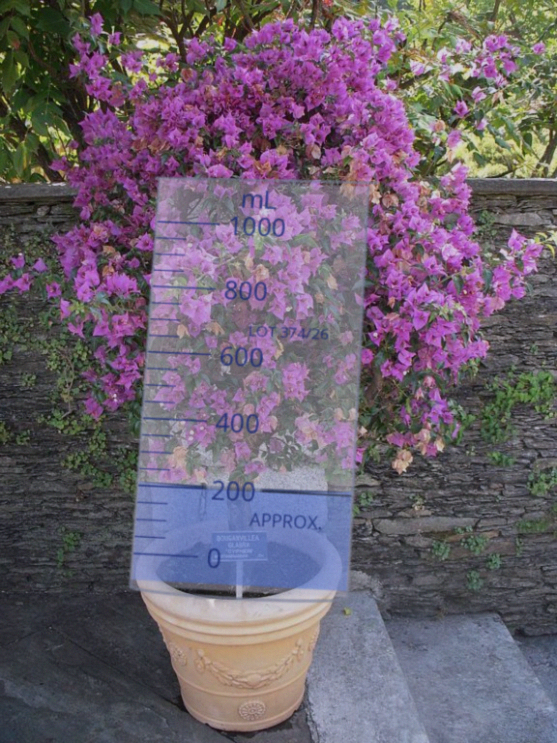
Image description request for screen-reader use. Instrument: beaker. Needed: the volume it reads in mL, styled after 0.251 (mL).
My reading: 200 (mL)
